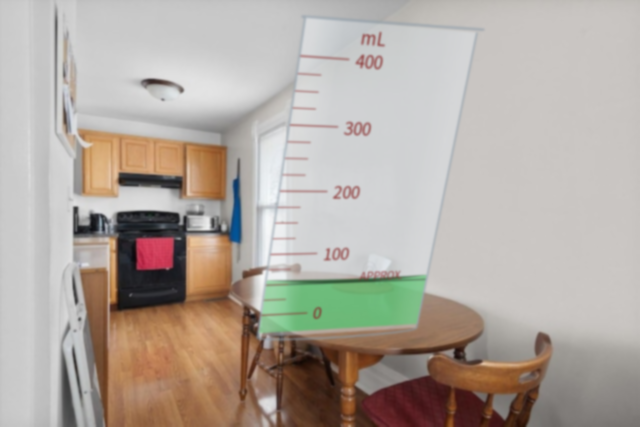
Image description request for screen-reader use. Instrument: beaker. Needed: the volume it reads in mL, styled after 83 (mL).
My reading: 50 (mL)
